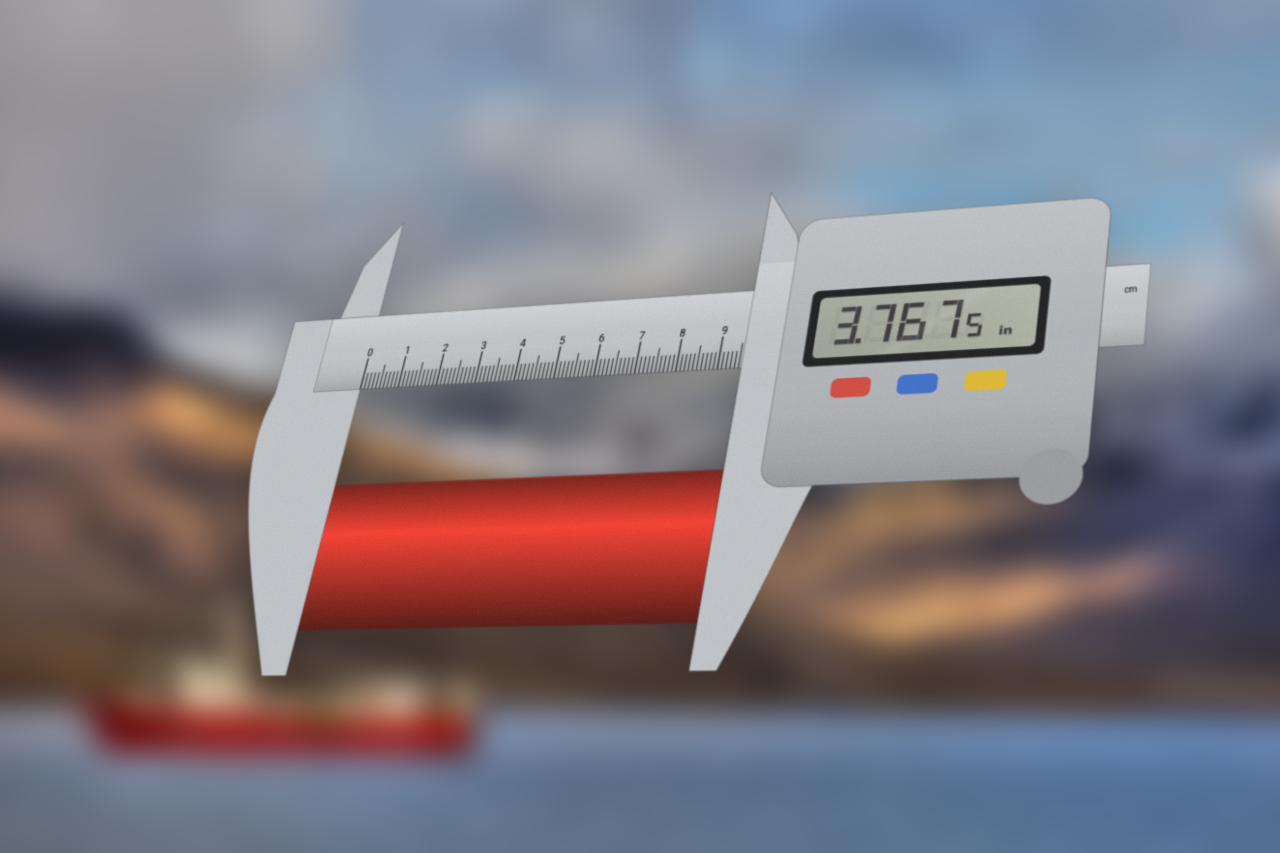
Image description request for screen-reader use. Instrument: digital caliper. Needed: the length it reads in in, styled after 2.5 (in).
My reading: 3.7675 (in)
